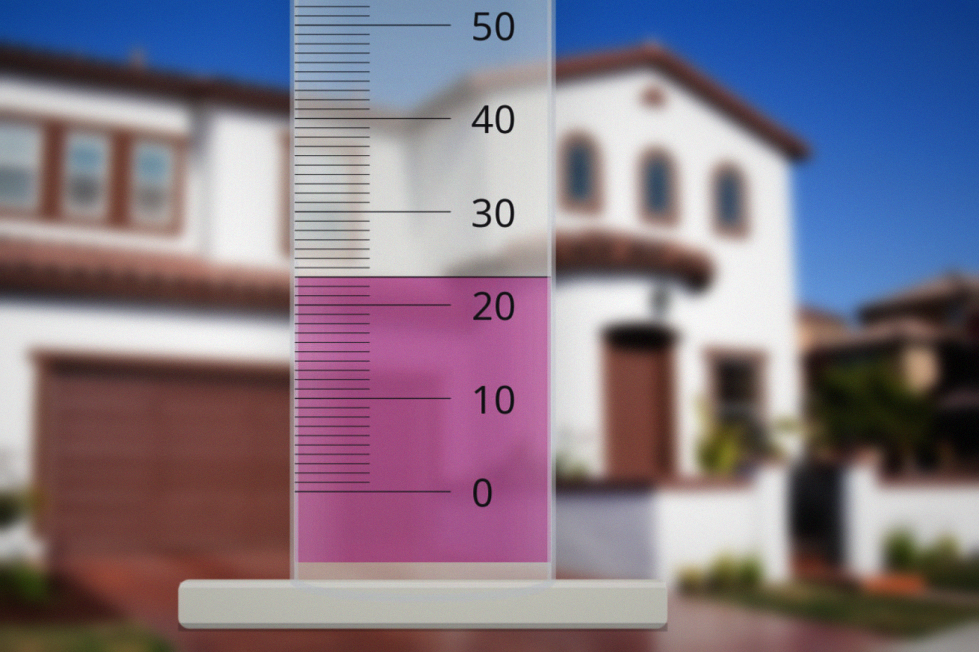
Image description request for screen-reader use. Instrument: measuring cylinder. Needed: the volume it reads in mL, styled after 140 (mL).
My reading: 23 (mL)
